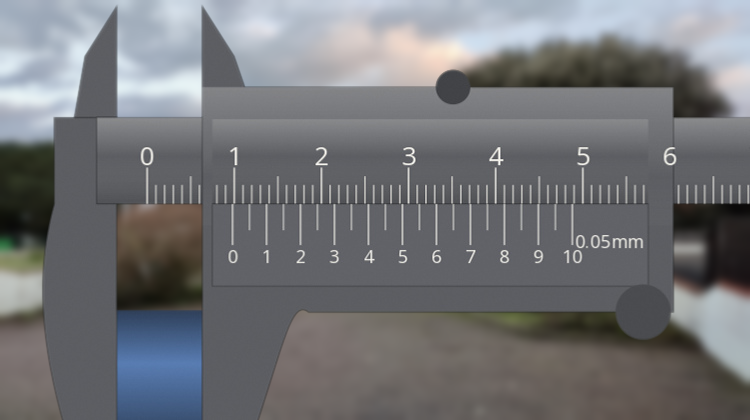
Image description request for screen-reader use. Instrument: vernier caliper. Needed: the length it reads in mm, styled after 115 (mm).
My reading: 9.8 (mm)
